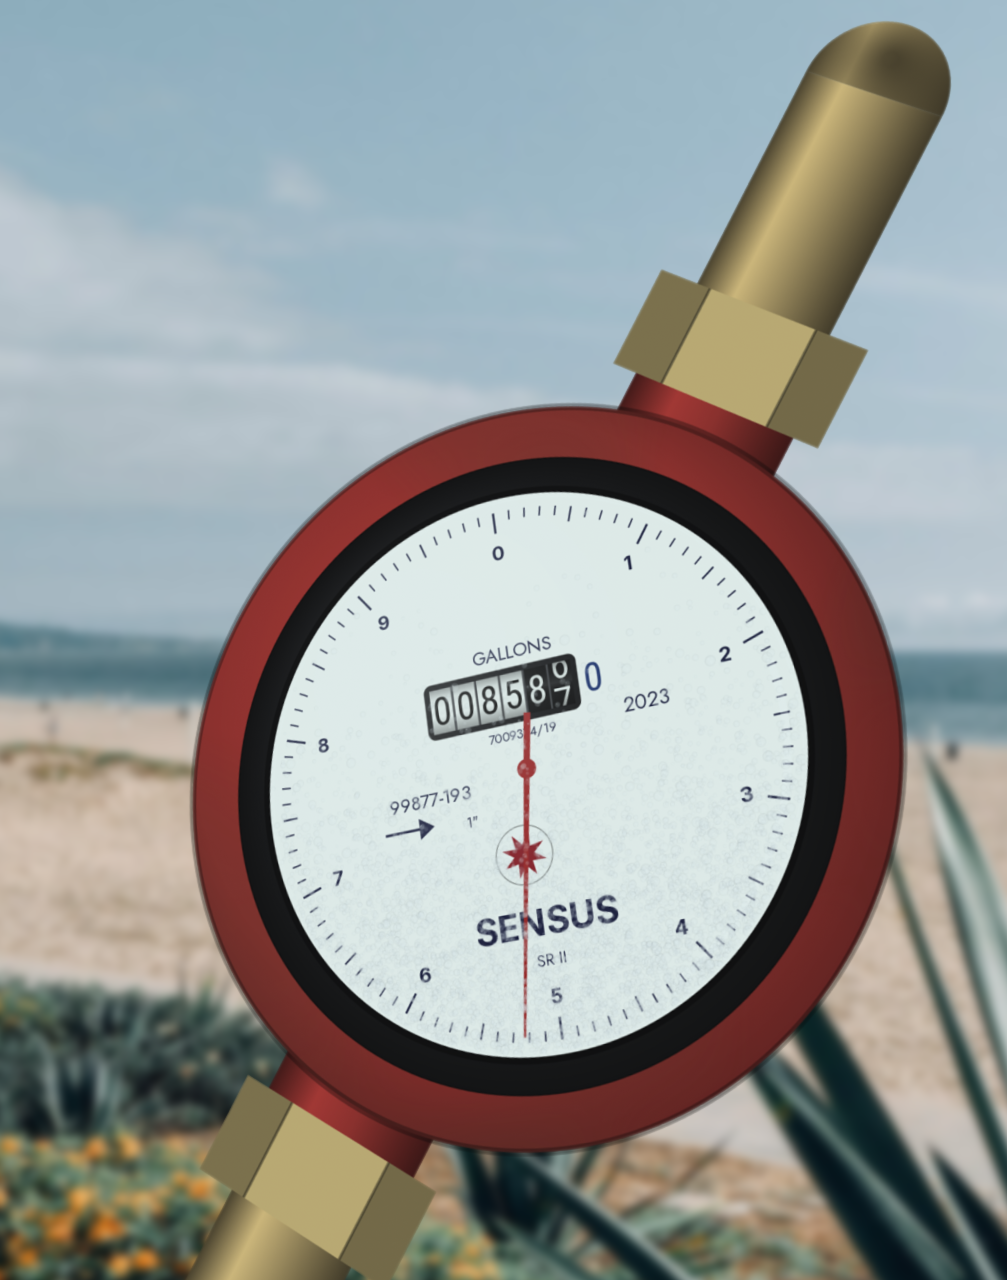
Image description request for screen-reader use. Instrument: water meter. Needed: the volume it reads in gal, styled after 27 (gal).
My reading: 85865.2 (gal)
